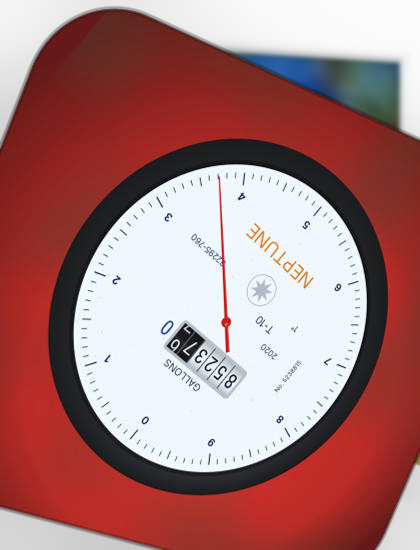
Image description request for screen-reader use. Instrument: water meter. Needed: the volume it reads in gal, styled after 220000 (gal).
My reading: 8523763.7 (gal)
